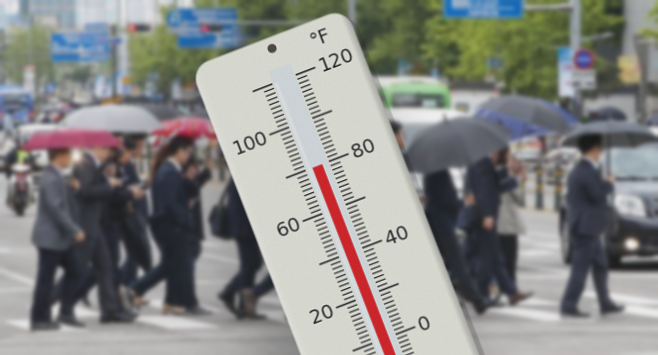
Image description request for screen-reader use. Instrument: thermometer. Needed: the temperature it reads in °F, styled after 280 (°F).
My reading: 80 (°F)
